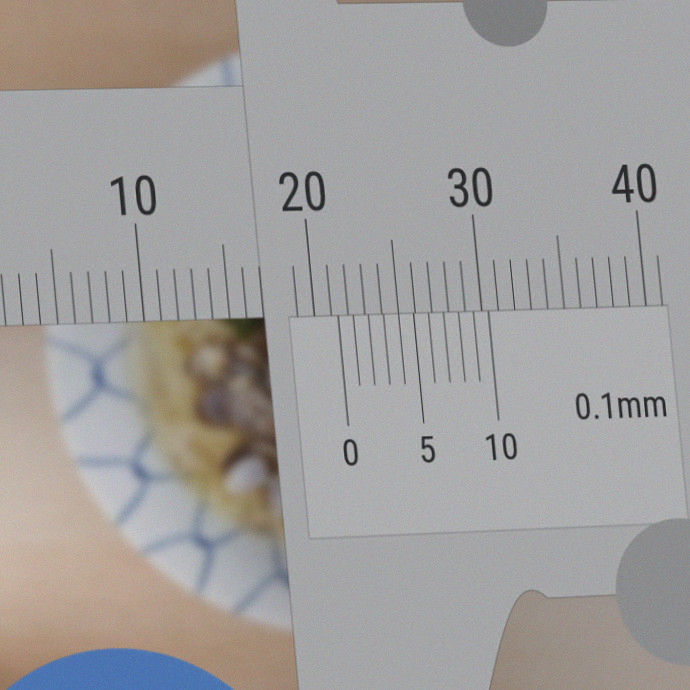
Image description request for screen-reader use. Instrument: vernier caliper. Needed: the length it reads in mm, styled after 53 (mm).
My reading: 21.4 (mm)
